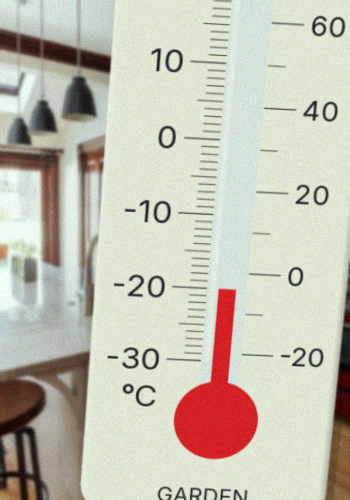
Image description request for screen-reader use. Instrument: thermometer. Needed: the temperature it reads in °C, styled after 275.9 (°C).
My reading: -20 (°C)
